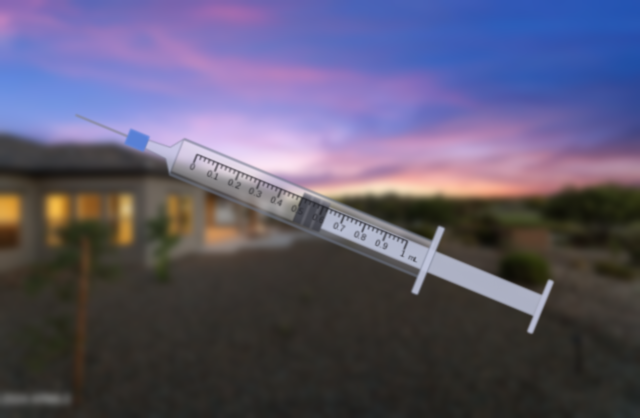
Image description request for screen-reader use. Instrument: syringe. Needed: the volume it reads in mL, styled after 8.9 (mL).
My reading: 0.5 (mL)
